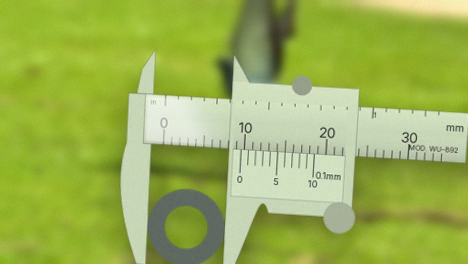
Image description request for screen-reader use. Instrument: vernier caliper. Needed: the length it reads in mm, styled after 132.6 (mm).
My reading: 9.6 (mm)
